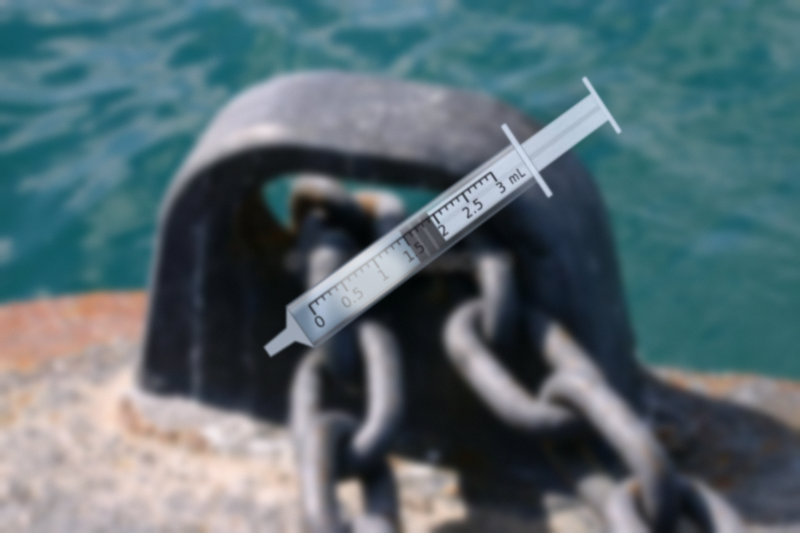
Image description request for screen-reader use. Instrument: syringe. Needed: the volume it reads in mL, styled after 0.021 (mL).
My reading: 1.5 (mL)
